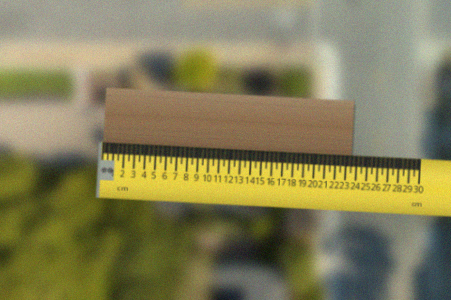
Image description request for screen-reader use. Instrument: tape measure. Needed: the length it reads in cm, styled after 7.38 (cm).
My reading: 23.5 (cm)
